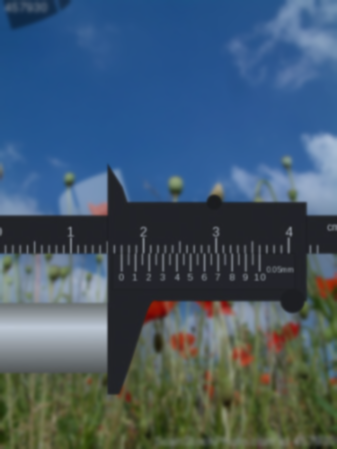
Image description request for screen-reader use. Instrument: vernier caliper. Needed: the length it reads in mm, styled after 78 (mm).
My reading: 17.0 (mm)
